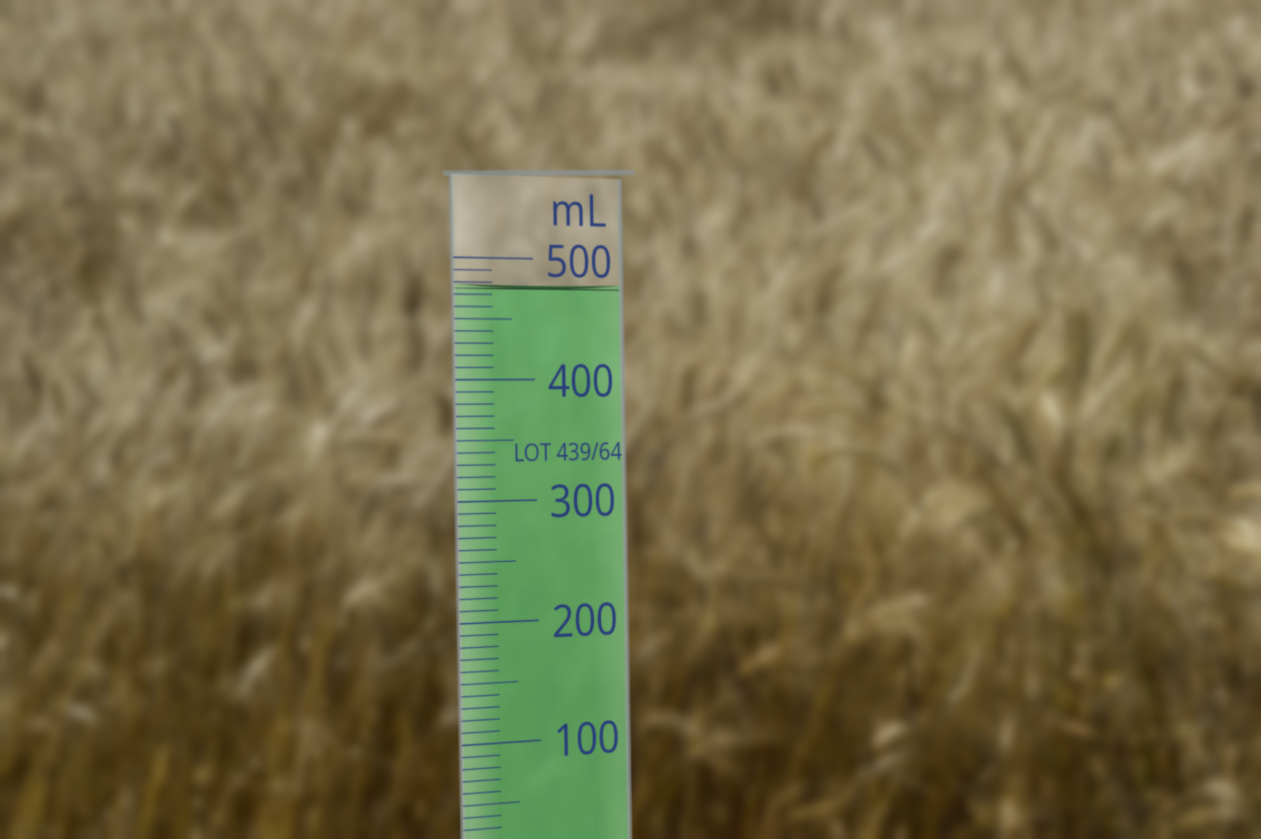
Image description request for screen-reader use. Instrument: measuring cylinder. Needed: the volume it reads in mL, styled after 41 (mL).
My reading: 475 (mL)
